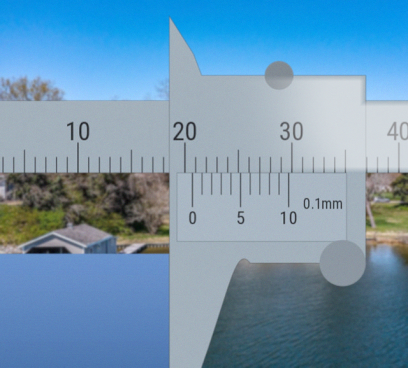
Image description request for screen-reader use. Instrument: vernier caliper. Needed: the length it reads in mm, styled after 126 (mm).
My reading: 20.7 (mm)
